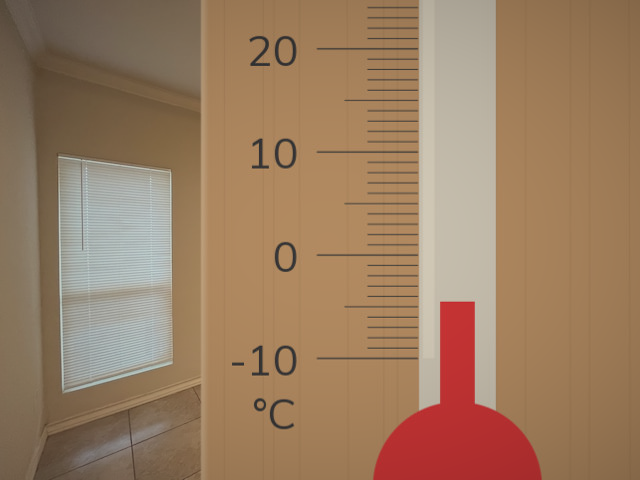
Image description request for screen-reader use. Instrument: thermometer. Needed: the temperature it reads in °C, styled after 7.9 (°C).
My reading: -4.5 (°C)
